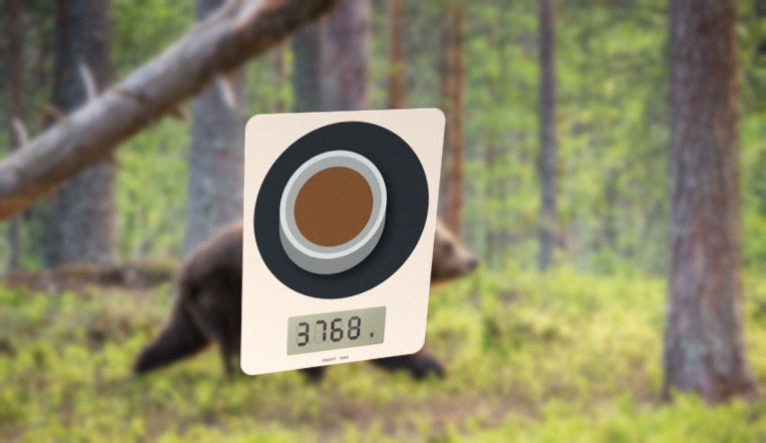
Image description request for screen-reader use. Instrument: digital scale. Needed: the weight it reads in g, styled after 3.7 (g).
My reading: 3768 (g)
